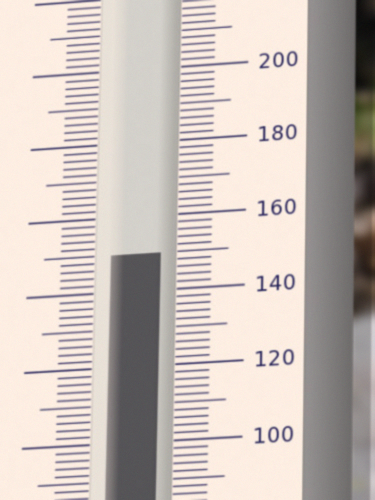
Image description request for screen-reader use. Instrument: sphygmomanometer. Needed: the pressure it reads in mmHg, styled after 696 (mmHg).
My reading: 150 (mmHg)
